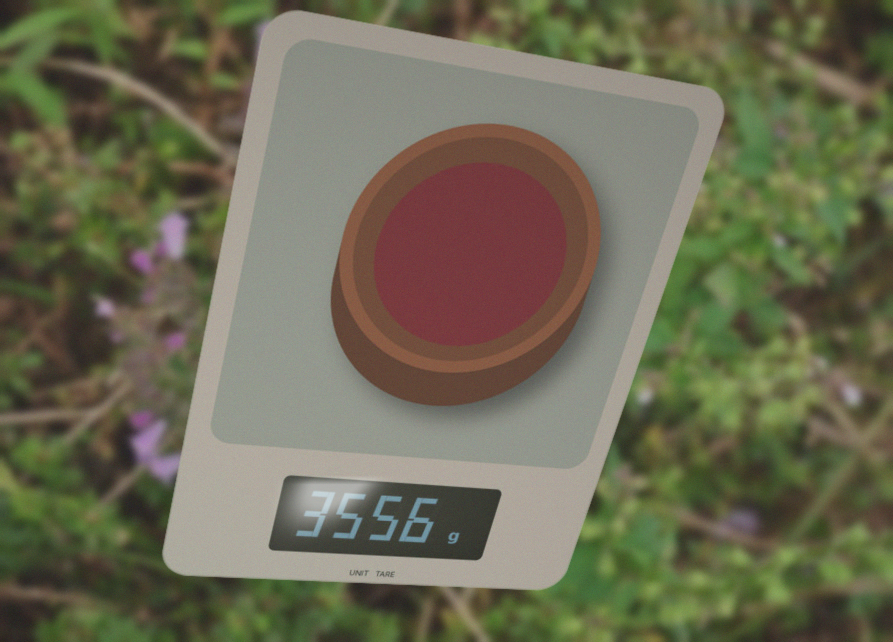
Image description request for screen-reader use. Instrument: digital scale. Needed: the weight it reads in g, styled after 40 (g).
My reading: 3556 (g)
